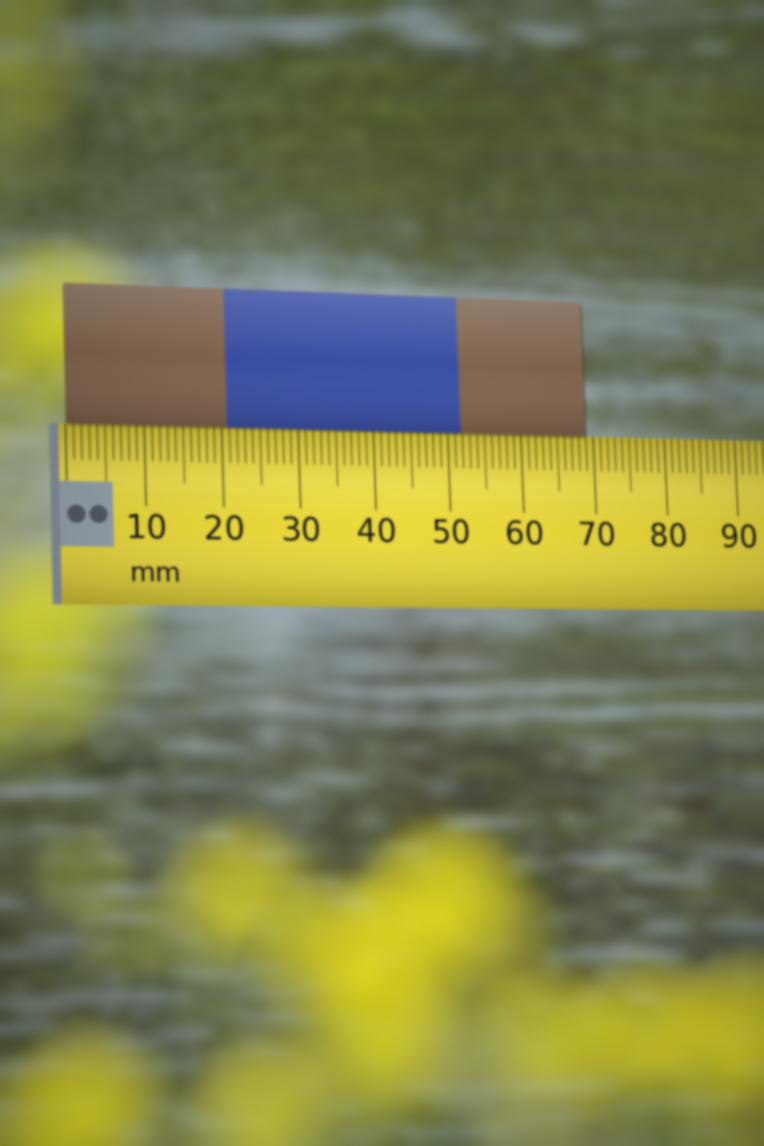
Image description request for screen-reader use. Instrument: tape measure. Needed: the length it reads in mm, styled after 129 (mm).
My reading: 69 (mm)
